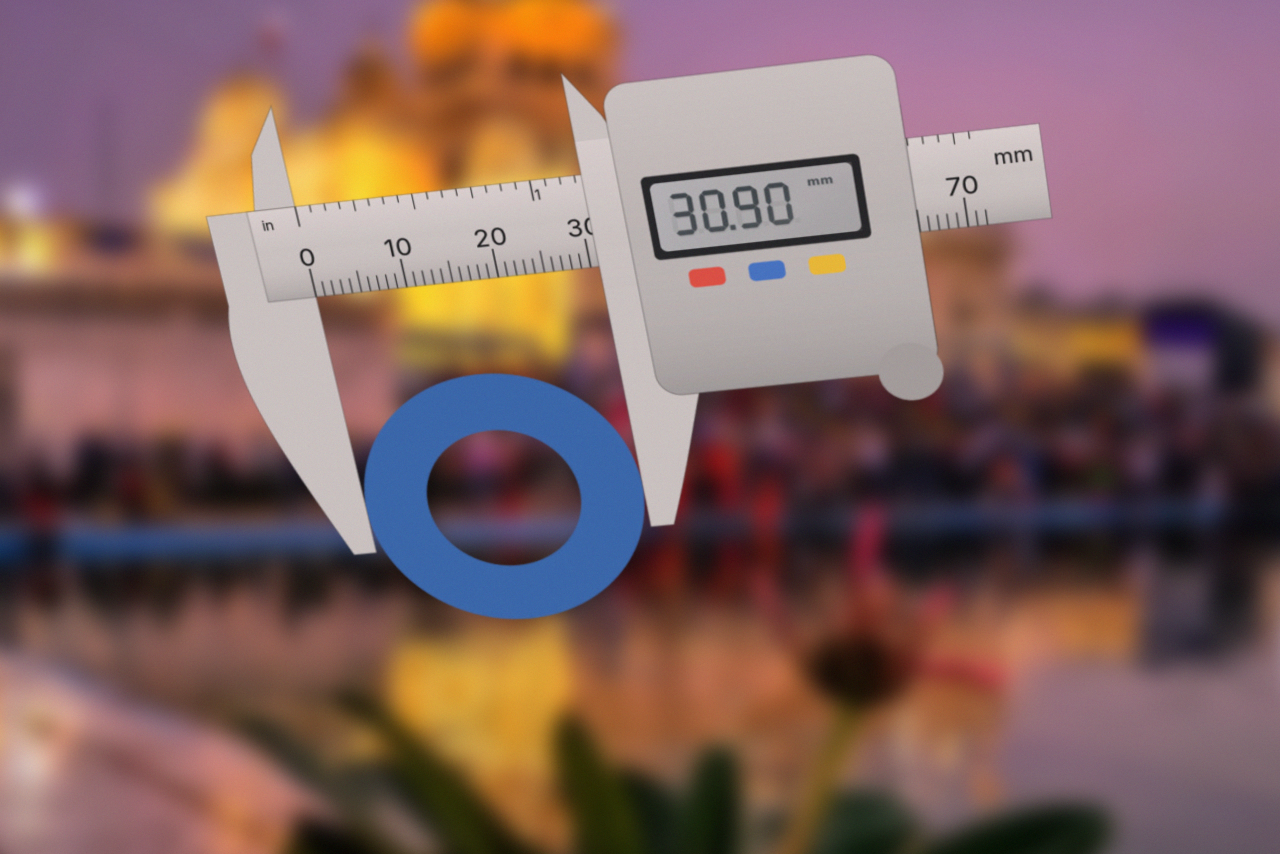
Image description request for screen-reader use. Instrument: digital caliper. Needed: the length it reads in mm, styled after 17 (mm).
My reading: 30.90 (mm)
